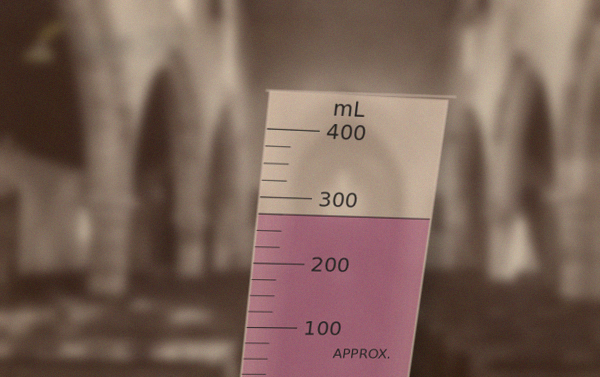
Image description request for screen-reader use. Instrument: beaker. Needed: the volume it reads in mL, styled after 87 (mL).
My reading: 275 (mL)
